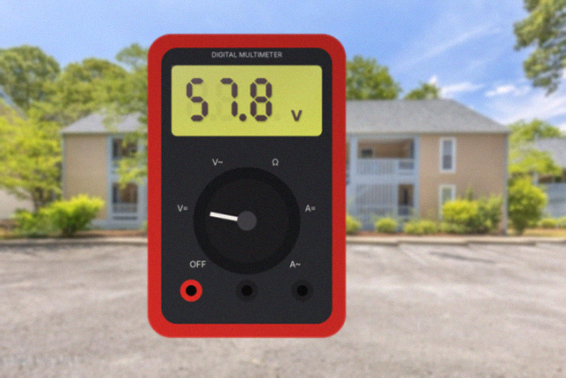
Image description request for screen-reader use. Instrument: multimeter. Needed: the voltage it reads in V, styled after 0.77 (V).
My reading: 57.8 (V)
